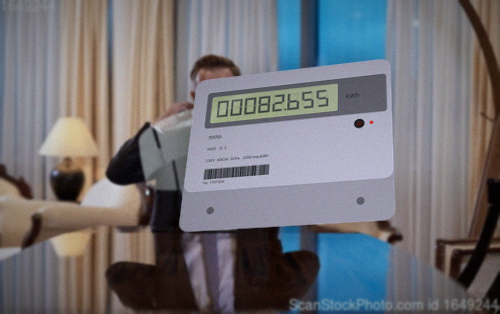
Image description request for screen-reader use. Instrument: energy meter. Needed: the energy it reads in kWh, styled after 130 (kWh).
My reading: 82.655 (kWh)
